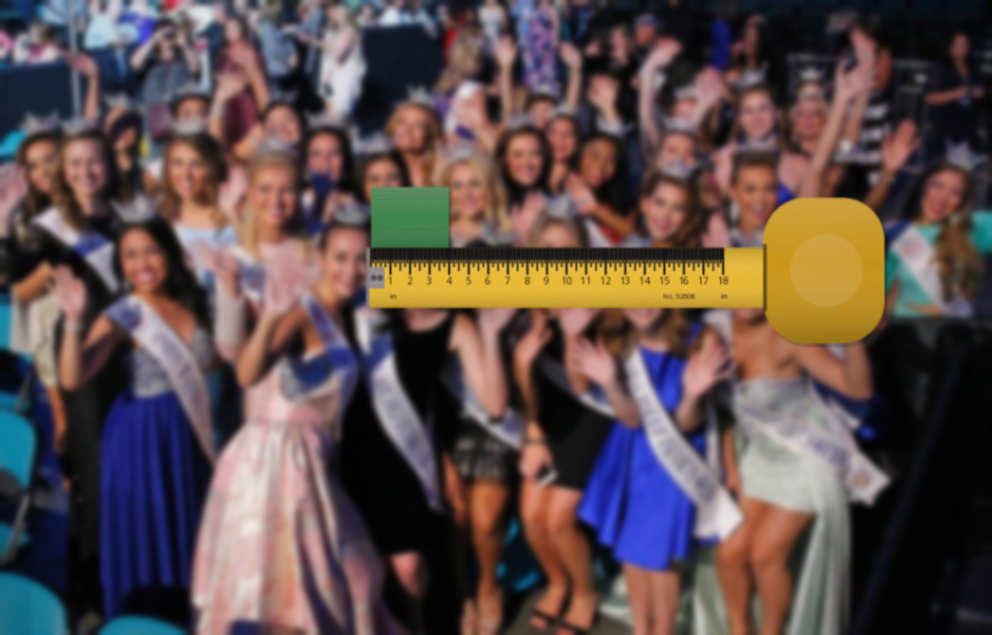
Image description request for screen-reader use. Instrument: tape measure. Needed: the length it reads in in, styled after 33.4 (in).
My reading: 4 (in)
